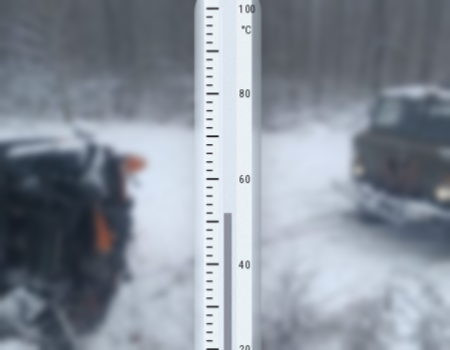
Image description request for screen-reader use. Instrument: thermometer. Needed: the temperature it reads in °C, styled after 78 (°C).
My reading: 52 (°C)
